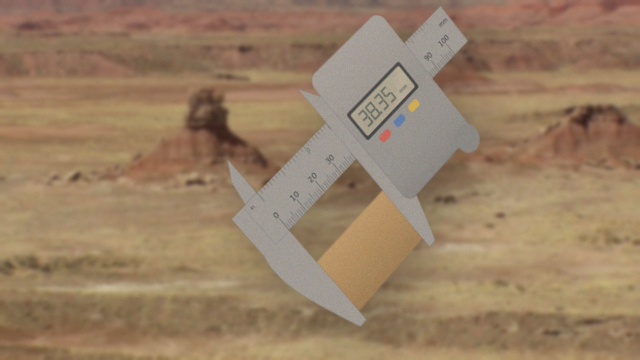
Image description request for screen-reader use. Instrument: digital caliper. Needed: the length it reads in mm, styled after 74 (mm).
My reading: 38.35 (mm)
